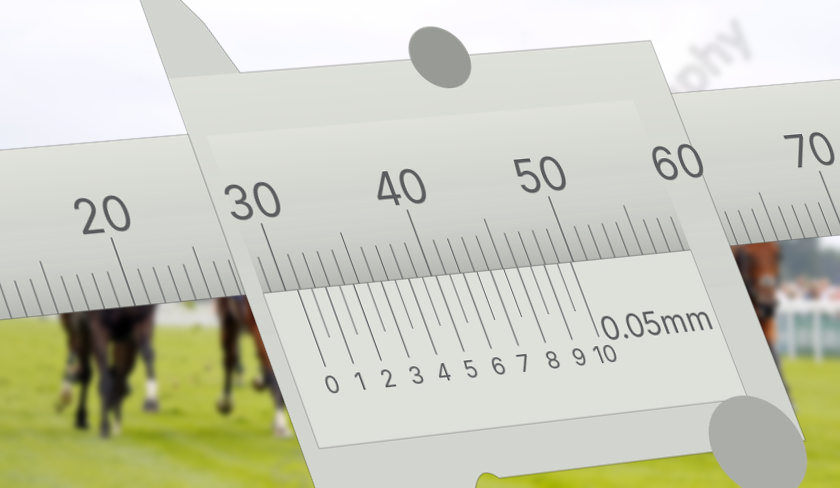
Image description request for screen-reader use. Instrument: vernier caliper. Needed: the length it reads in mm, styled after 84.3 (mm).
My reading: 30.8 (mm)
